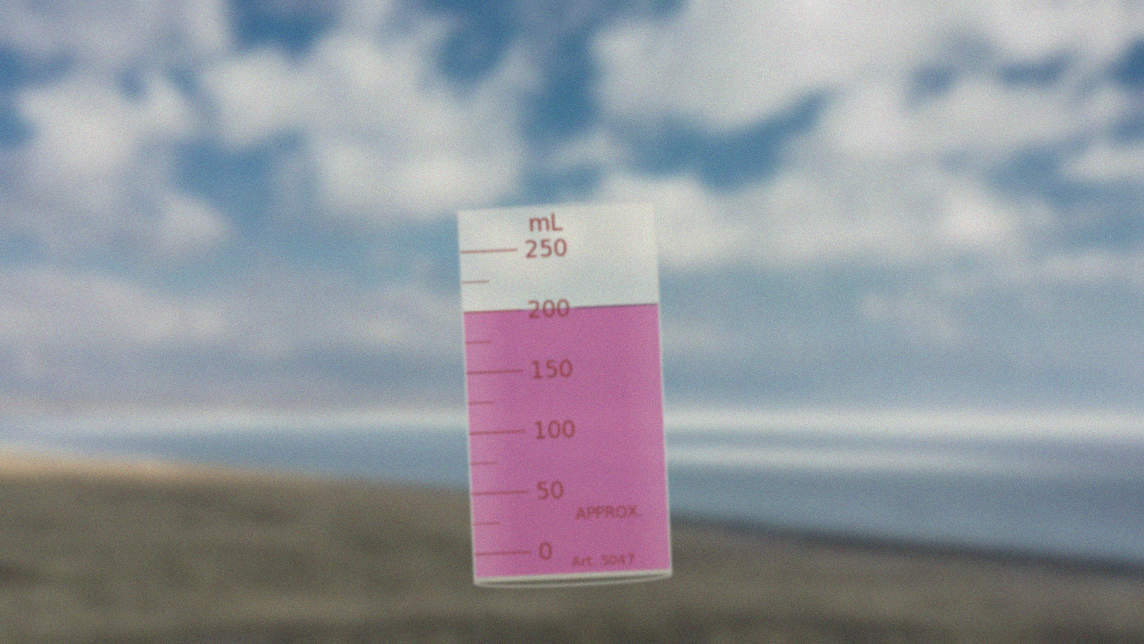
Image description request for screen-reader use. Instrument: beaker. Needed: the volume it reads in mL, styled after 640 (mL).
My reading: 200 (mL)
